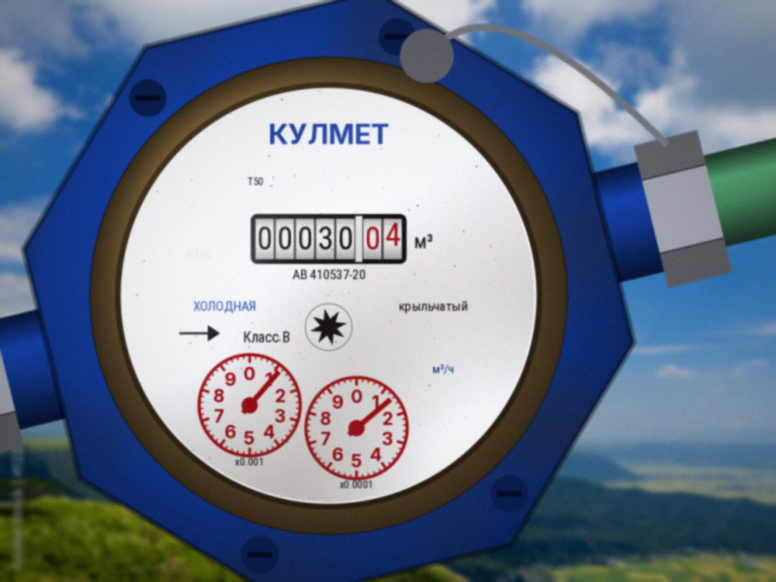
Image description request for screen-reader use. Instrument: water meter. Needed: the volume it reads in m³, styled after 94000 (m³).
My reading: 30.0411 (m³)
